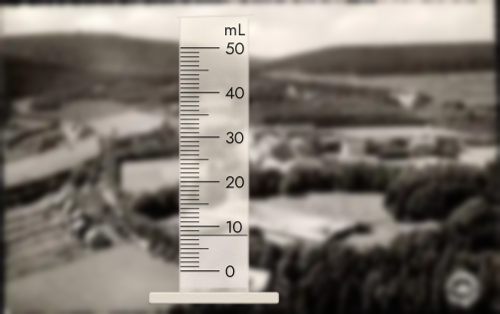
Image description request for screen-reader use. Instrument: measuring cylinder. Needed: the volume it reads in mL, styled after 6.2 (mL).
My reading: 8 (mL)
